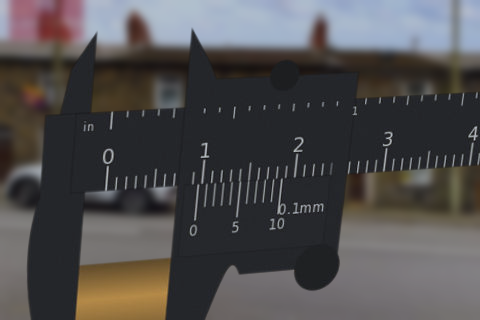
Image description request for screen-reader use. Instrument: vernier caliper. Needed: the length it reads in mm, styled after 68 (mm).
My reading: 9.6 (mm)
